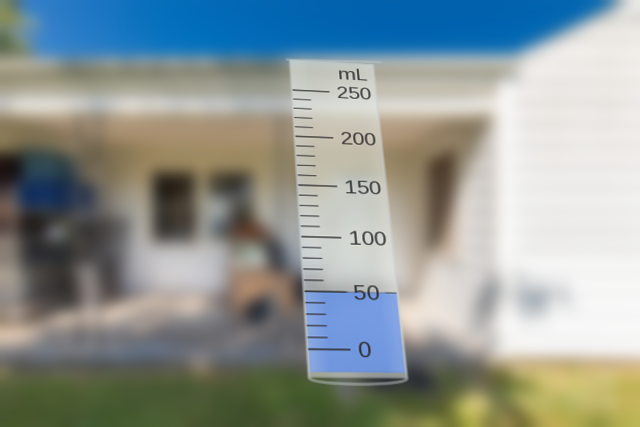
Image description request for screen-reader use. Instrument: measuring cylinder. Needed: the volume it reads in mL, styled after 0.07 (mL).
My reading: 50 (mL)
